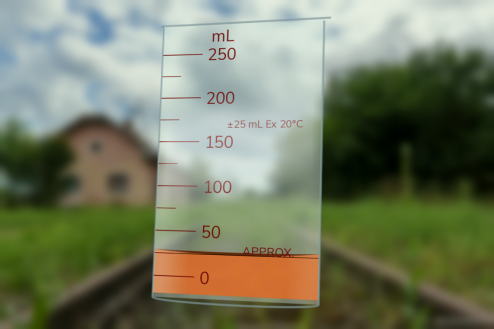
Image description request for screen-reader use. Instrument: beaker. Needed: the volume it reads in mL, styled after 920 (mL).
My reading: 25 (mL)
